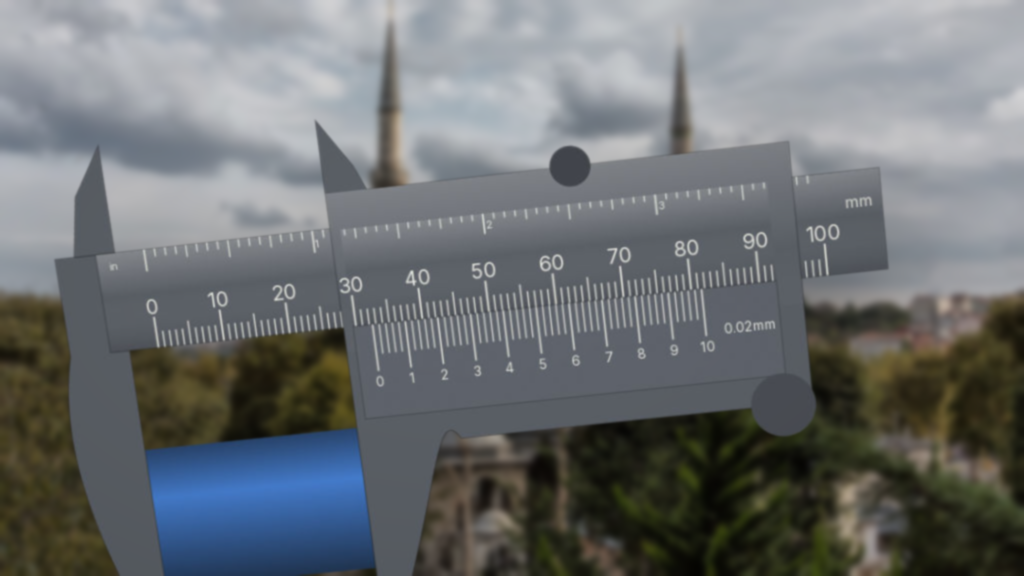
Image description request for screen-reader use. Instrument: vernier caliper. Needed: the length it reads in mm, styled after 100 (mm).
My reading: 32.5 (mm)
